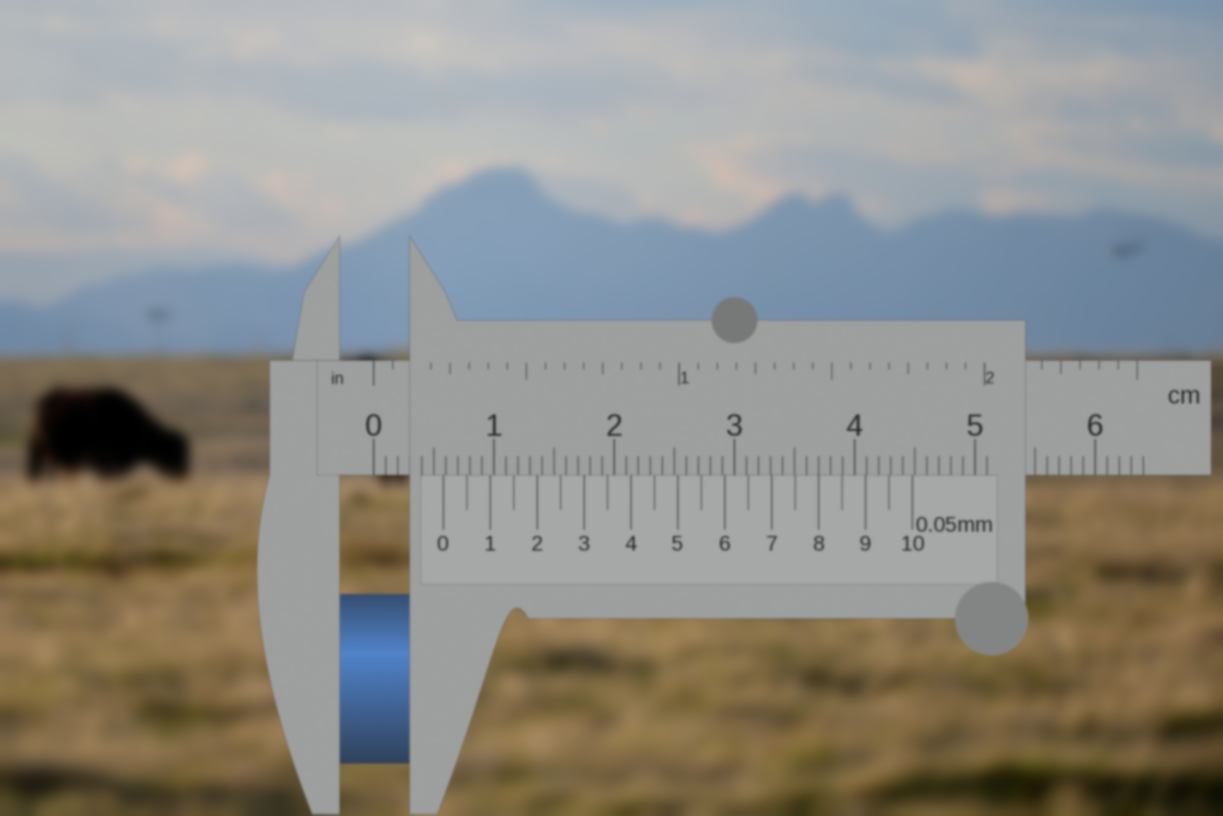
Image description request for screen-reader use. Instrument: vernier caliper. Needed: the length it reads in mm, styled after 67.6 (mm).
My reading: 5.8 (mm)
